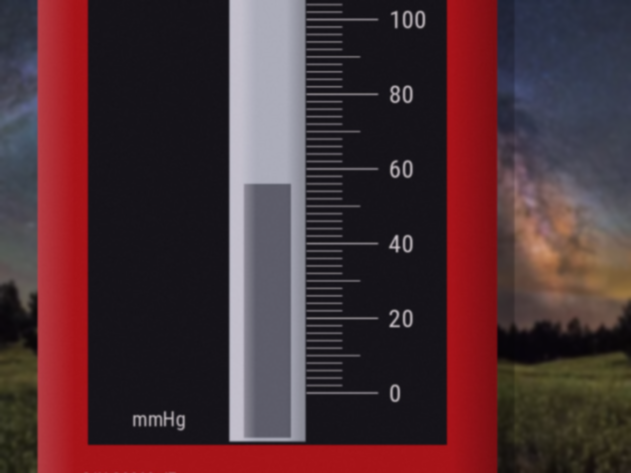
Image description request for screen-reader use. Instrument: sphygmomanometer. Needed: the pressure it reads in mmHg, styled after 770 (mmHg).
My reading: 56 (mmHg)
